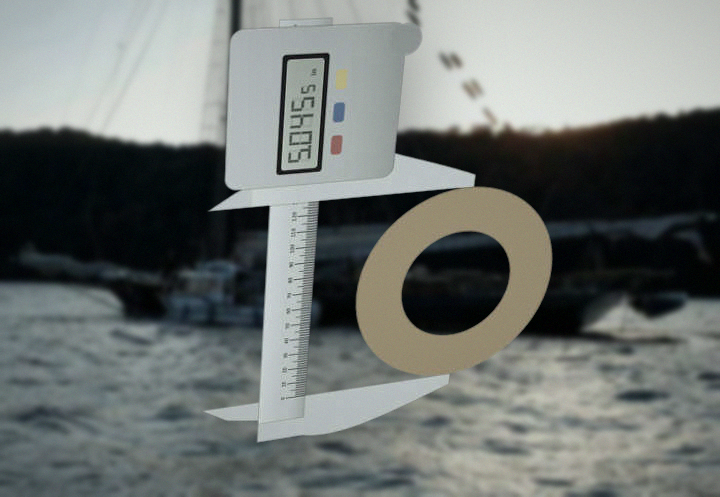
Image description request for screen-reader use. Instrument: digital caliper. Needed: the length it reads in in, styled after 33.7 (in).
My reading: 5.0455 (in)
